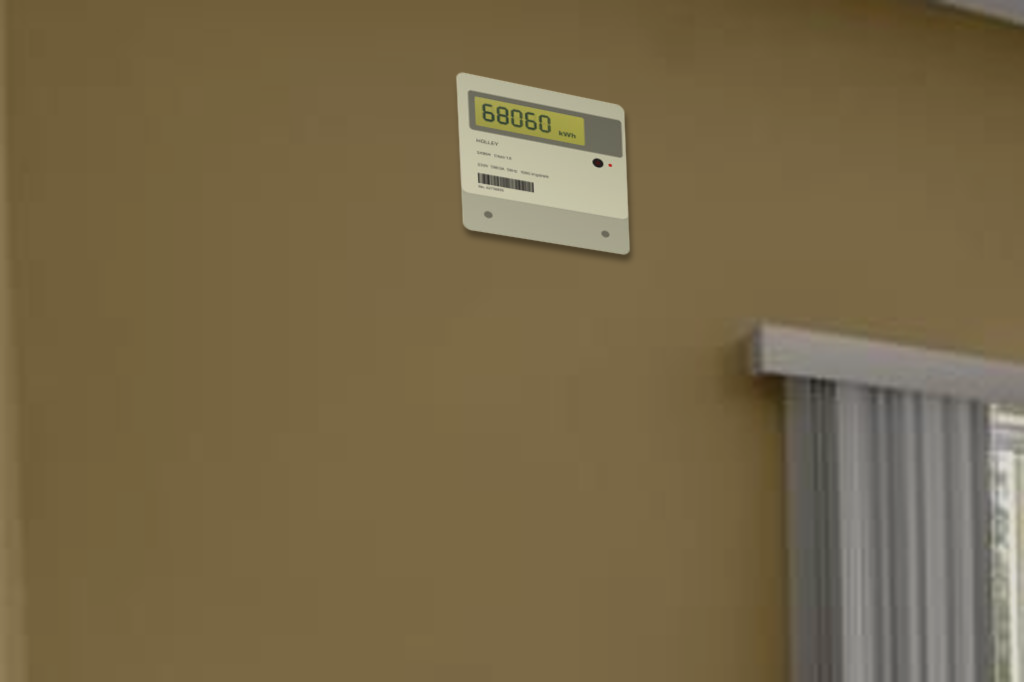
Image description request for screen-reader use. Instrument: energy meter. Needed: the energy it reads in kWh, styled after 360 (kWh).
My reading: 68060 (kWh)
